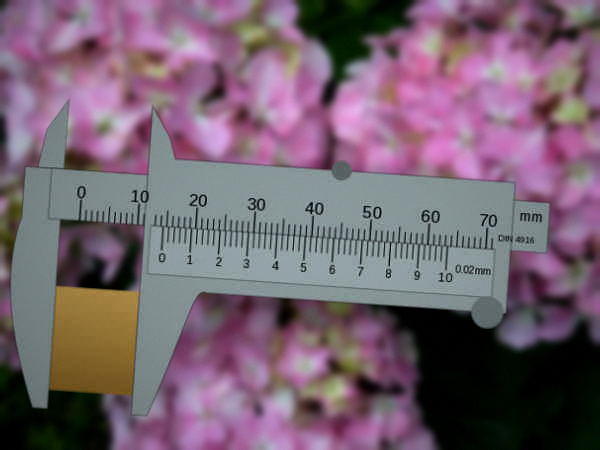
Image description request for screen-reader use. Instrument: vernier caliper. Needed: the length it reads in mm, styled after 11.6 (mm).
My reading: 14.4 (mm)
